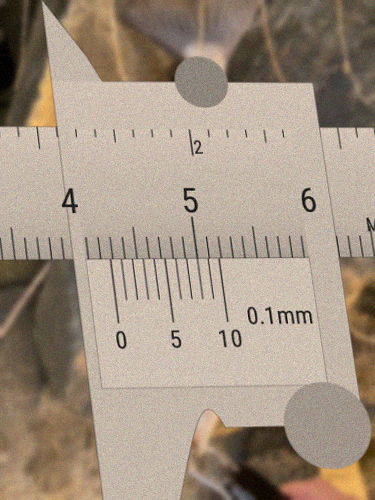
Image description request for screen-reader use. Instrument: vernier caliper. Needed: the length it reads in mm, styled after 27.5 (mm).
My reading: 42.8 (mm)
